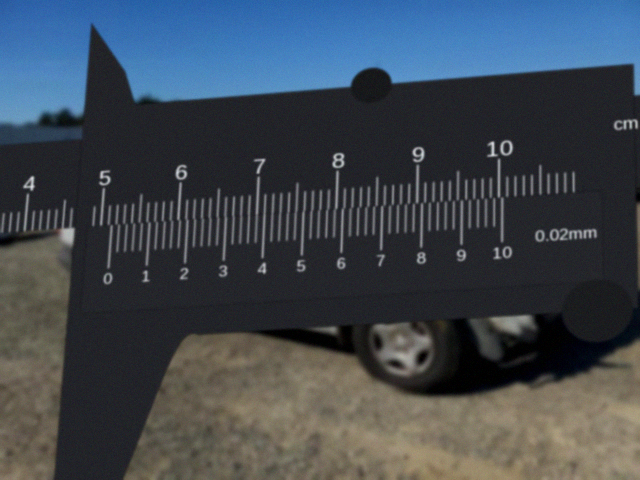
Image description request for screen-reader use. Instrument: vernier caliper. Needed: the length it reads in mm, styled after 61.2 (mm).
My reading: 51.4 (mm)
